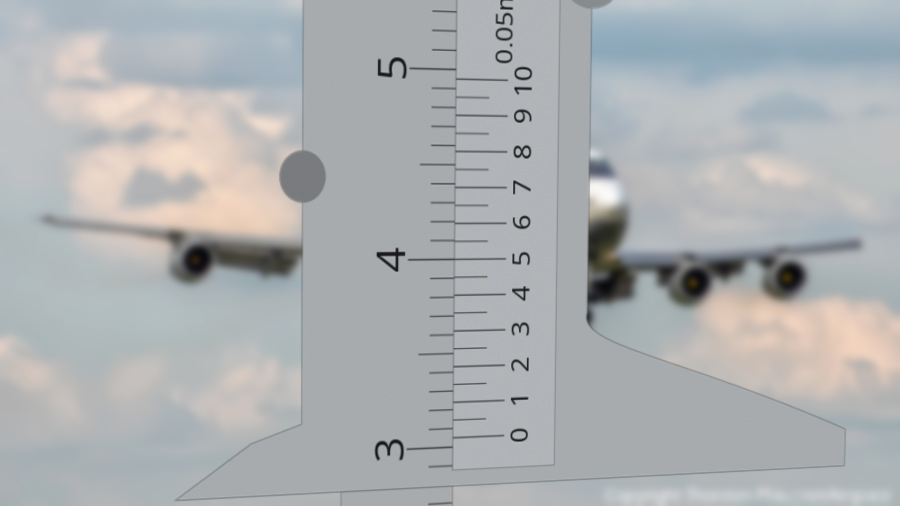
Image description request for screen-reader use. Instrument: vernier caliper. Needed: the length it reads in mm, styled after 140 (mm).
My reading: 30.5 (mm)
